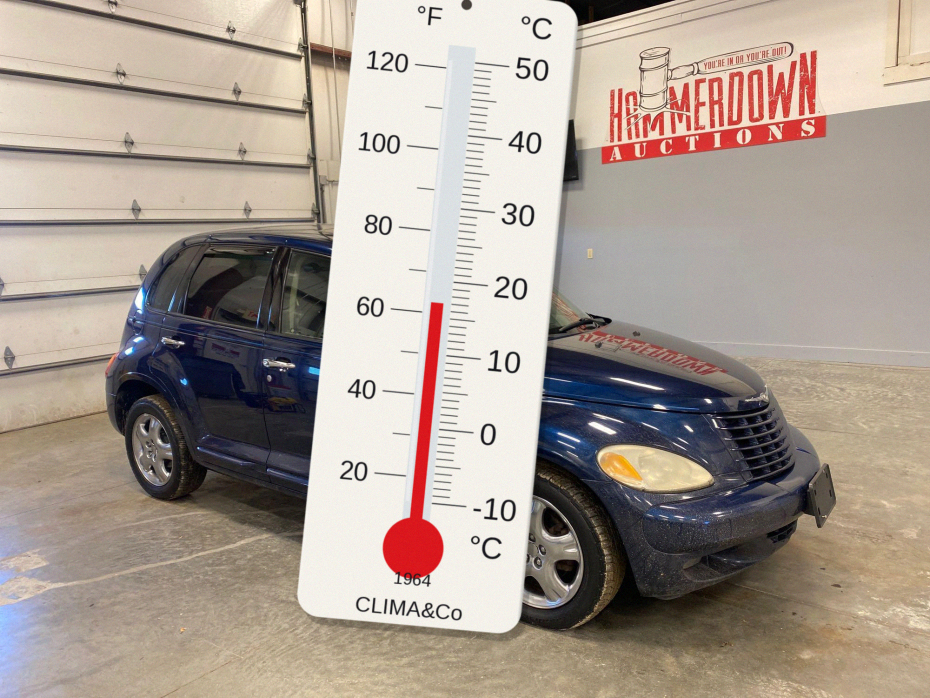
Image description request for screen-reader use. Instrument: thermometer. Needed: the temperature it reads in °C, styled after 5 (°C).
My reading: 17 (°C)
